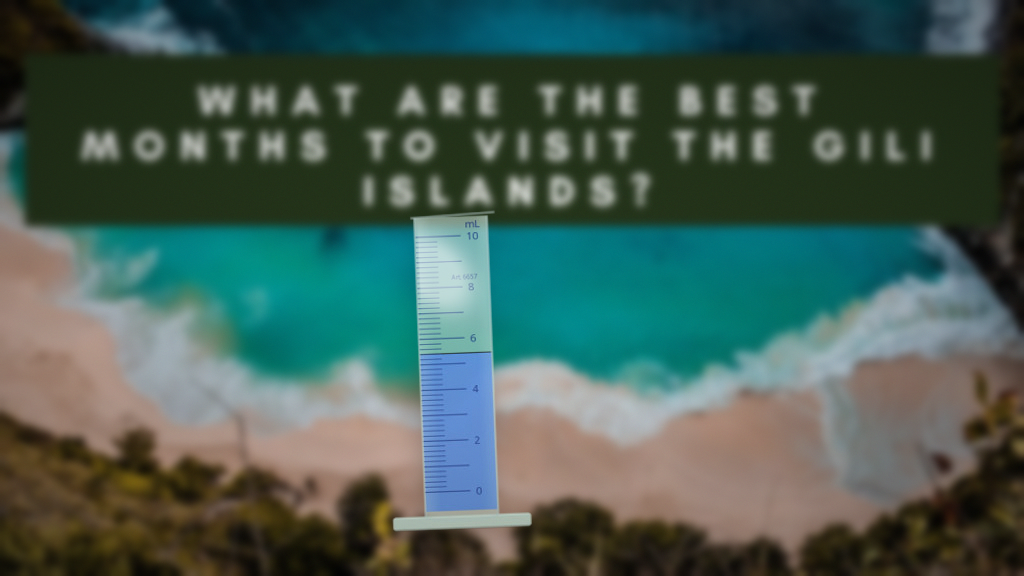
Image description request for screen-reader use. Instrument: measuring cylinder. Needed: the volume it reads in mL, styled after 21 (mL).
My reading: 5.4 (mL)
